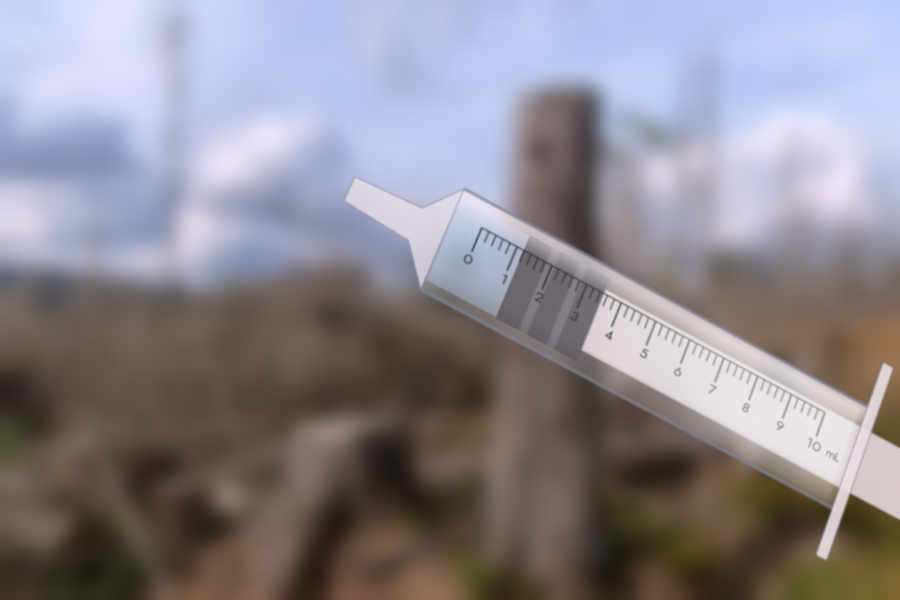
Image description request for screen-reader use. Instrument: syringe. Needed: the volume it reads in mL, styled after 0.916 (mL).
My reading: 1.2 (mL)
